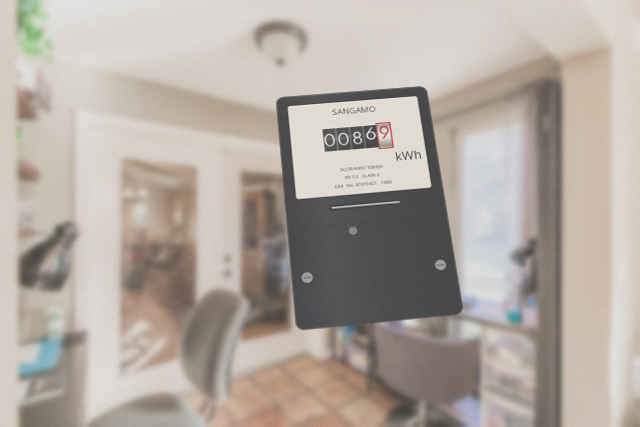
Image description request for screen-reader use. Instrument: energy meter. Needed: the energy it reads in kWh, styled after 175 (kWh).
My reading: 86.9 (kWh)
